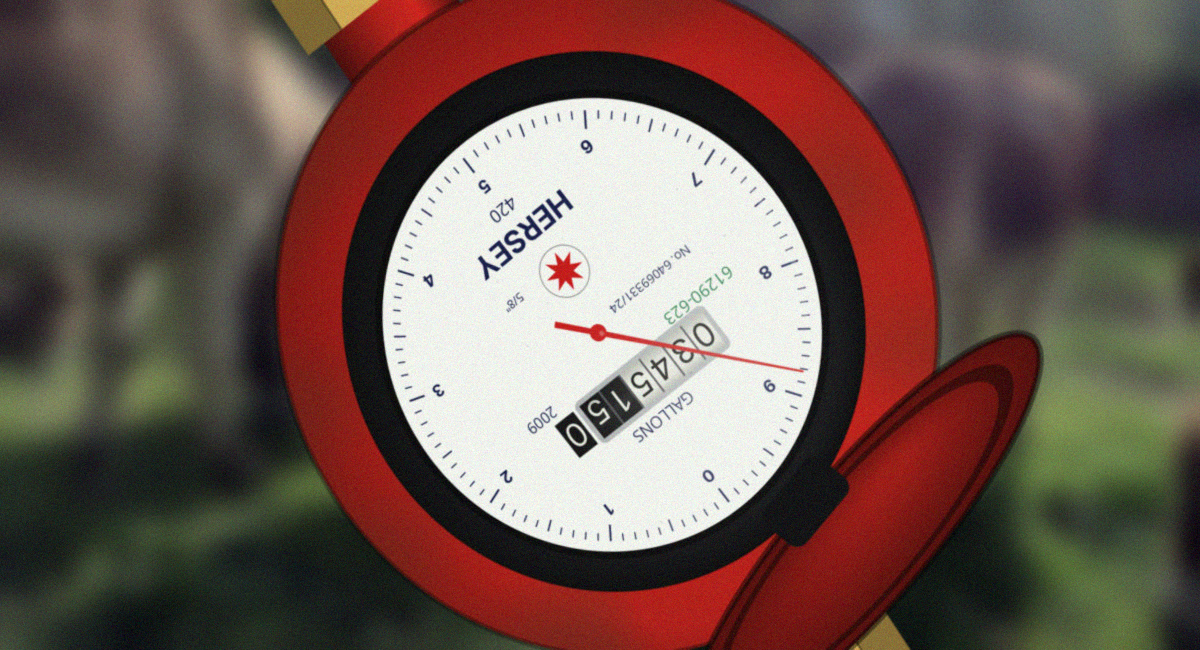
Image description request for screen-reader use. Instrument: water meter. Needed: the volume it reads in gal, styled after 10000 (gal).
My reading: 345148.8 (gal)
